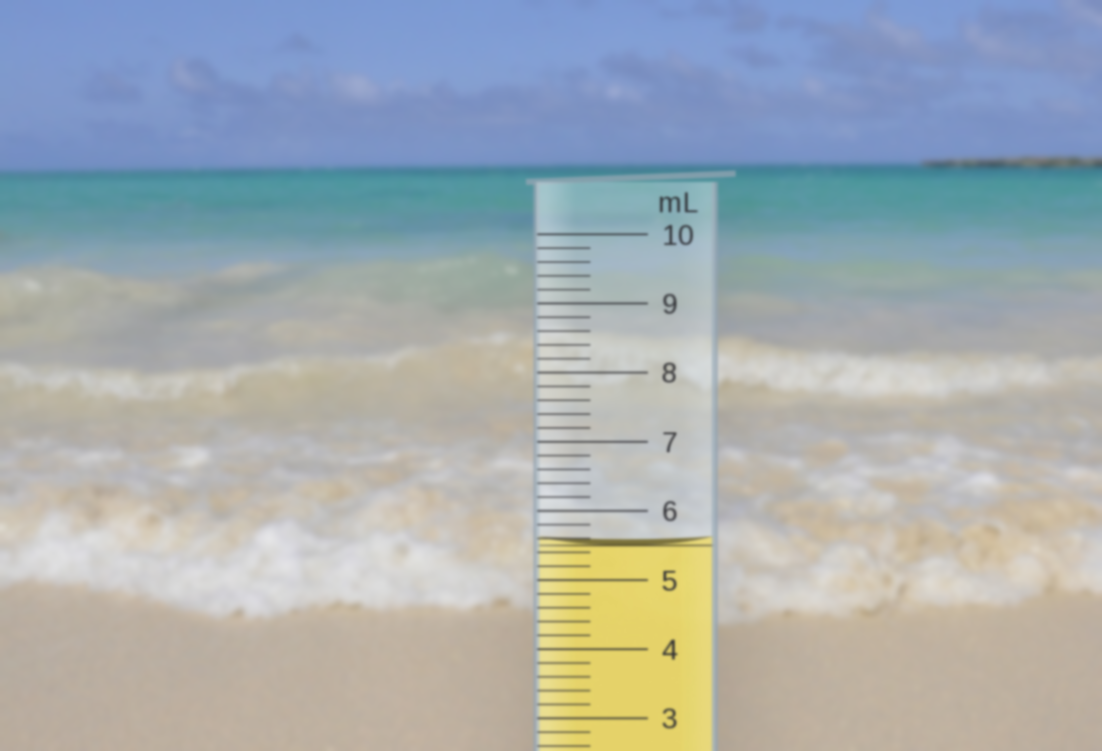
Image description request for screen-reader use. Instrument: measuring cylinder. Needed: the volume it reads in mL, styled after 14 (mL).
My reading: 5.5 (mL)
